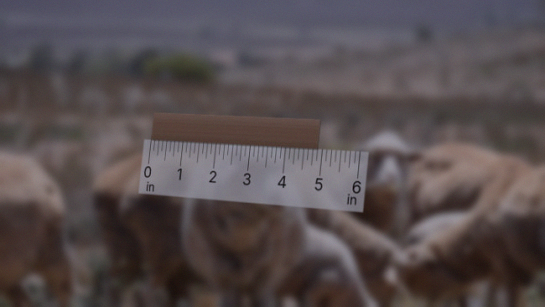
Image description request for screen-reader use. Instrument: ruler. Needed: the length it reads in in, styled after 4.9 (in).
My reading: 4.875 (in)
